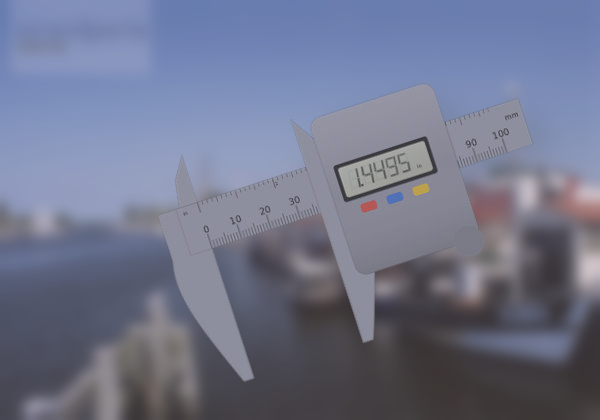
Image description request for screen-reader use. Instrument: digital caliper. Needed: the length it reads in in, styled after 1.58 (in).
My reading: 1.4495 (in)
